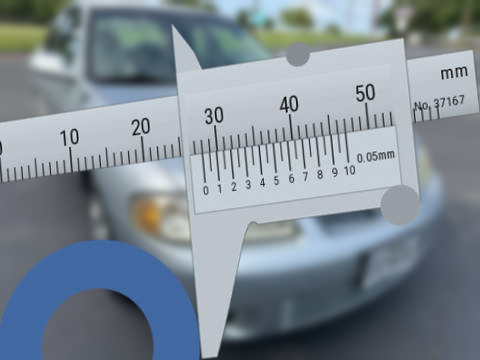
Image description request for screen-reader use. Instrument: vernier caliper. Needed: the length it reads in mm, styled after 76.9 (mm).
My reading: 28.0 (mm)
